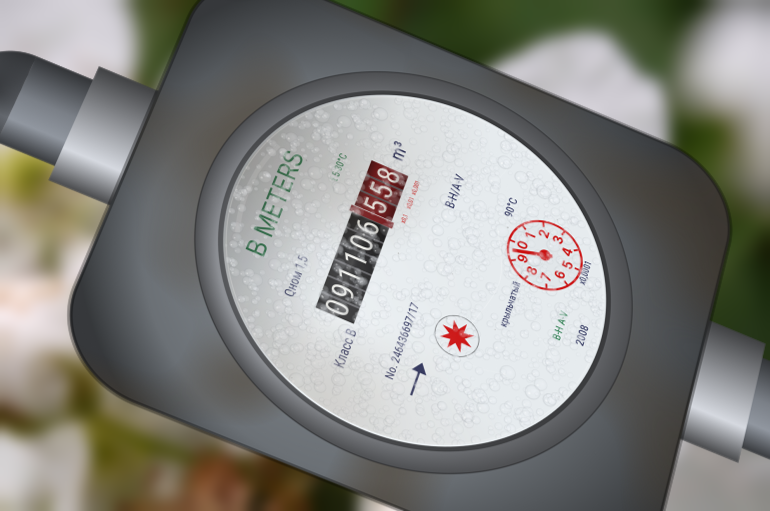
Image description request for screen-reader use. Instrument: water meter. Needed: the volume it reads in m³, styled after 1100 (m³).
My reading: 91106.5579 (m³)
